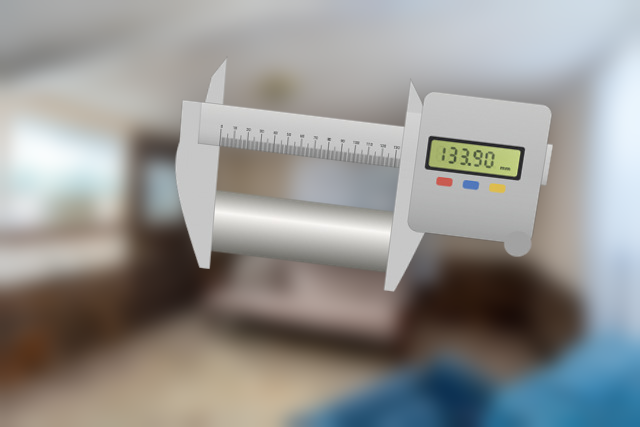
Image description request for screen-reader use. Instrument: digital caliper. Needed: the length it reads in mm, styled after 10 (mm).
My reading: 133.90 (mm)
